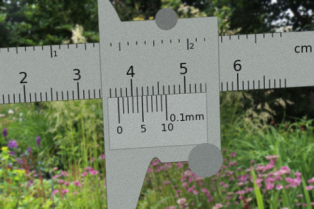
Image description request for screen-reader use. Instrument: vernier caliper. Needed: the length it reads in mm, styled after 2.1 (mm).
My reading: 37.4 (mm)
